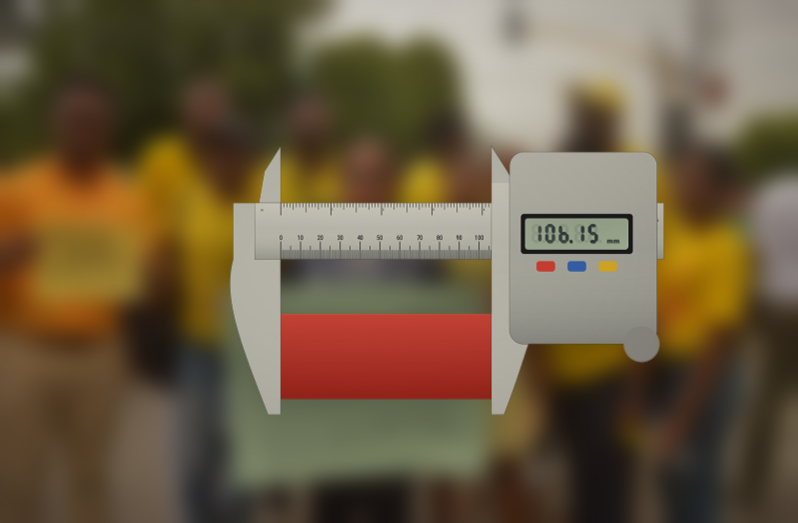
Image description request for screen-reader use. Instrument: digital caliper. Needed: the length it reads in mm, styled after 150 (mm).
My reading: 106.15 (mm)
